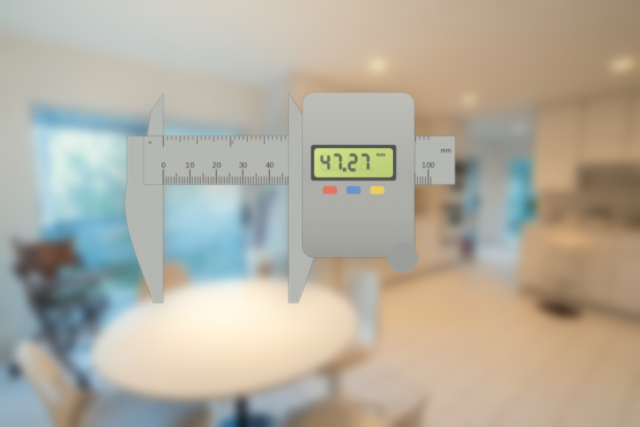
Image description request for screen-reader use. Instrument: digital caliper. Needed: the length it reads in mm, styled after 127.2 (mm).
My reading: 47.27 (mm)
